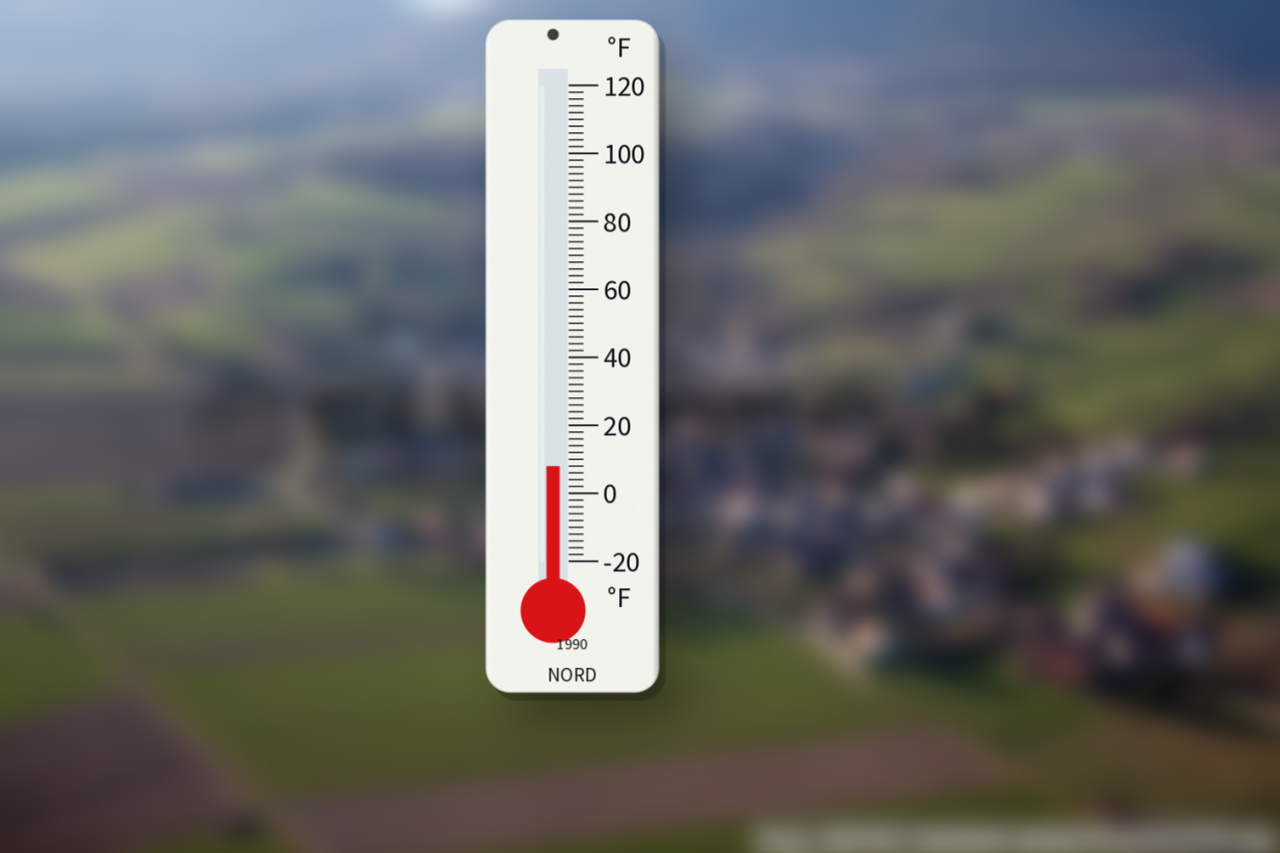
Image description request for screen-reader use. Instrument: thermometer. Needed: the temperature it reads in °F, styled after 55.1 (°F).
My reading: 8 (°F)
